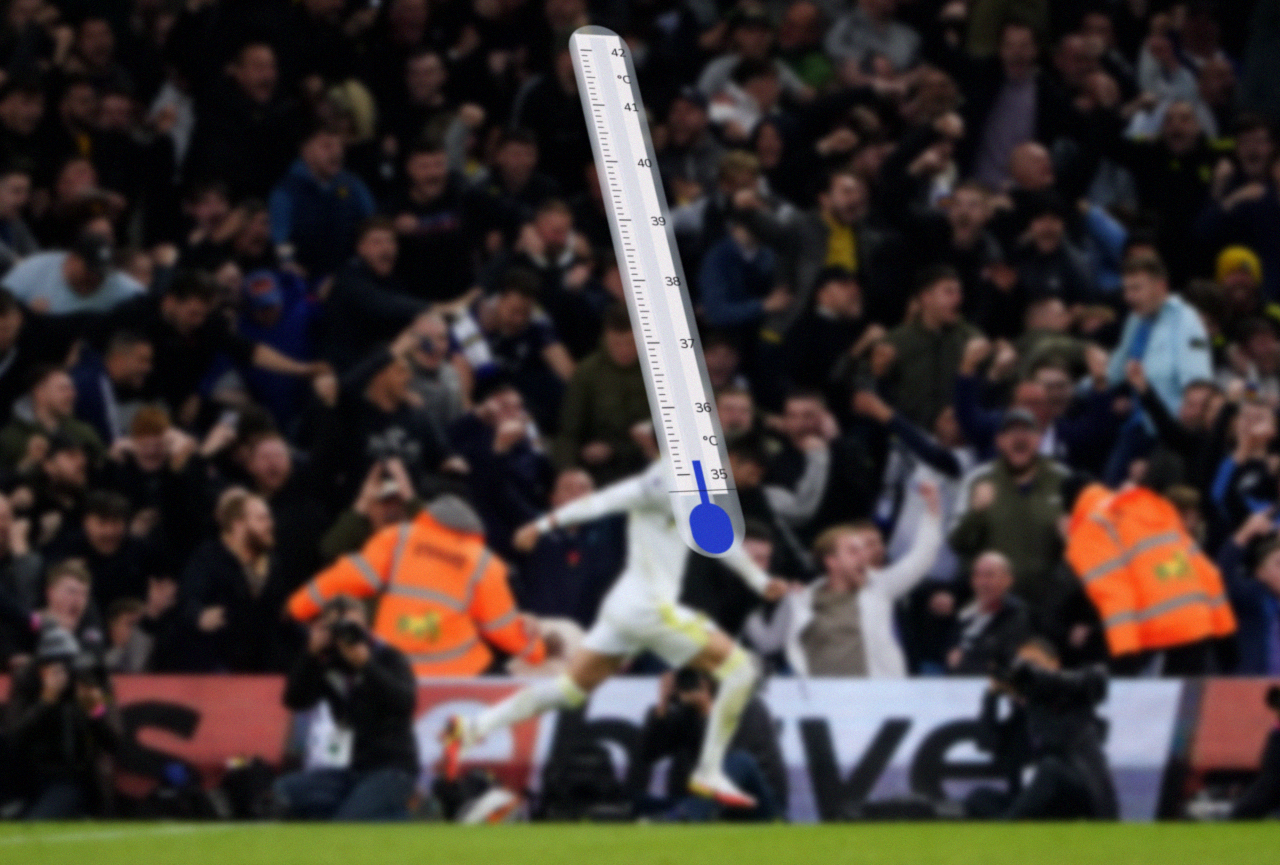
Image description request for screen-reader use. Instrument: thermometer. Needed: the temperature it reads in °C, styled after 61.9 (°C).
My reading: 35.2 (°C)
